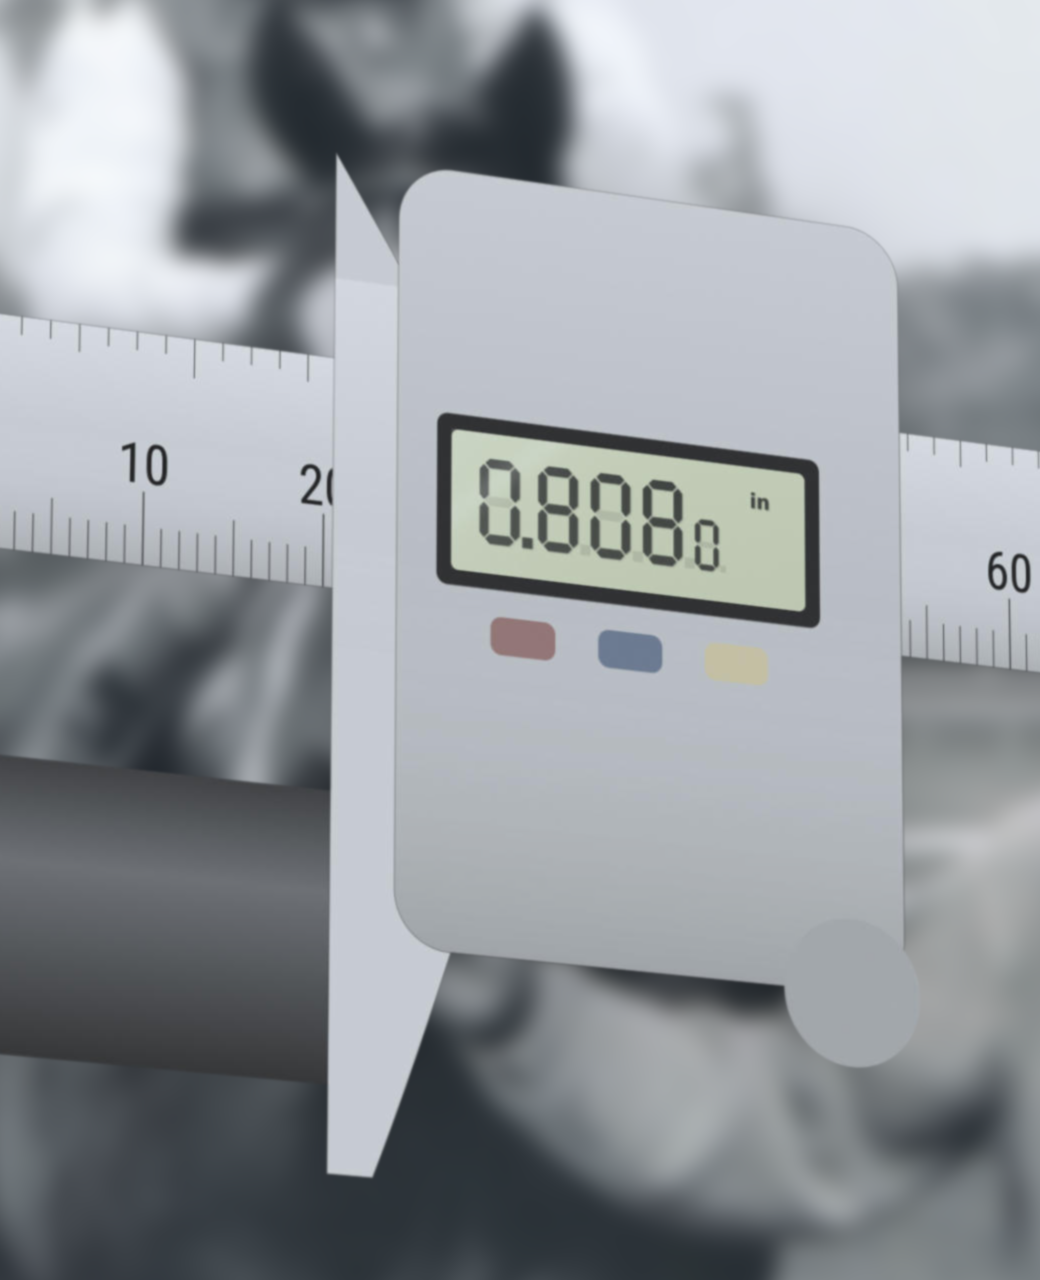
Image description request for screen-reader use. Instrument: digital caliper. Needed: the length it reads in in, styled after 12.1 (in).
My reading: 0.8080 (in)
